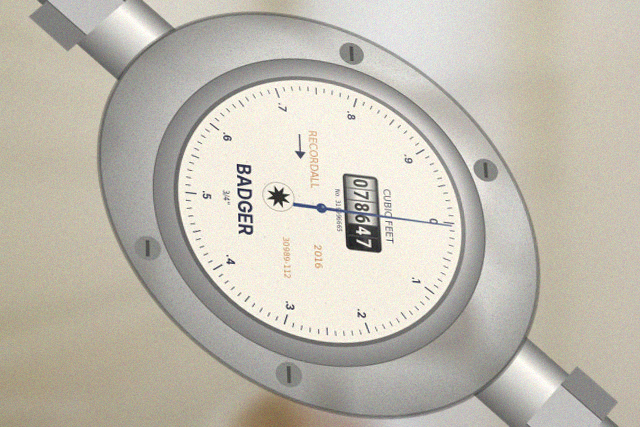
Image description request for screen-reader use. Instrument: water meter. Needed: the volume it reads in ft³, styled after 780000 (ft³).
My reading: 78647.00 (ft³)
